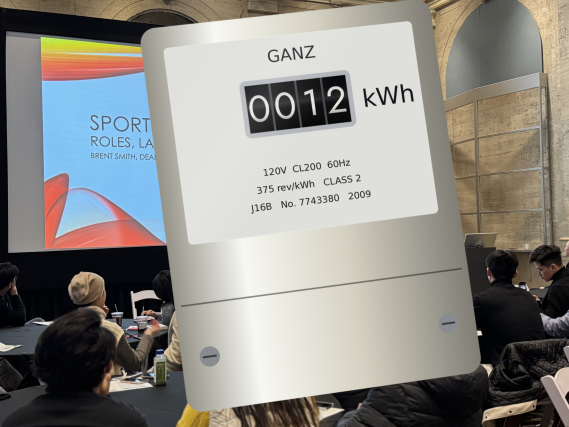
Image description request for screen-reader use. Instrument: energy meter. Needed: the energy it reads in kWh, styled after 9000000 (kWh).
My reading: 12 (kWh)
